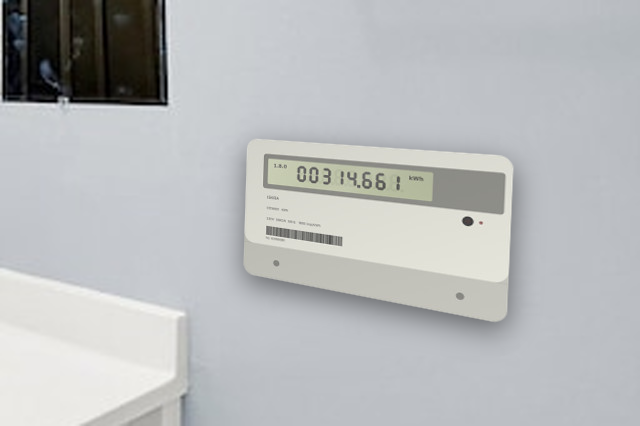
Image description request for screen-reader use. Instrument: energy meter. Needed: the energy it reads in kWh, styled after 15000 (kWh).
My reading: 314.661 (kWh)
